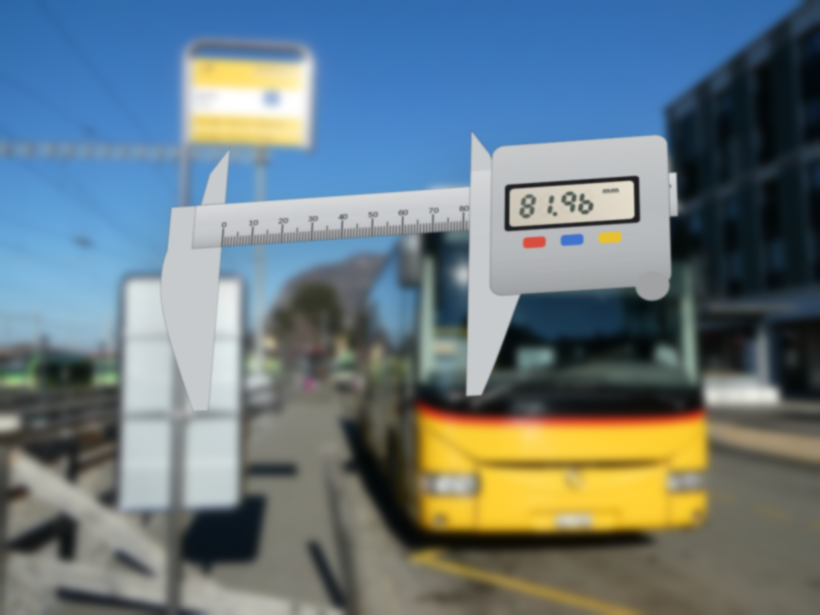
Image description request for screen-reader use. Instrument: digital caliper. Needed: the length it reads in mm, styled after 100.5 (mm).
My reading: 81.96 (mm)
